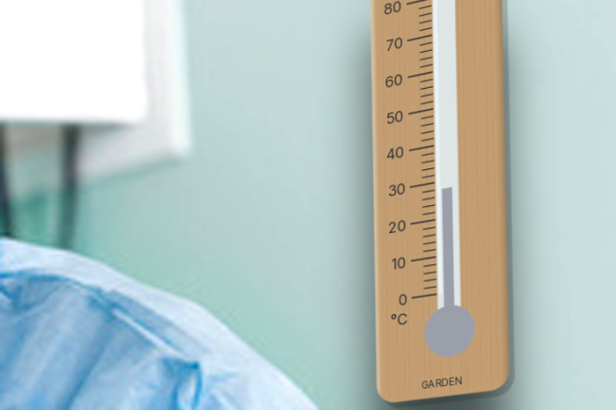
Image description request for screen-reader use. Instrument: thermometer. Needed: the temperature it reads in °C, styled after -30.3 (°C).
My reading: 28 (°C)
